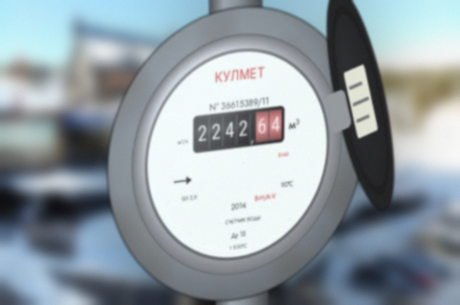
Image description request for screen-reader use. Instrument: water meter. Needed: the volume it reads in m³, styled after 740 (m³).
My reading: 2242.64 (m³)
